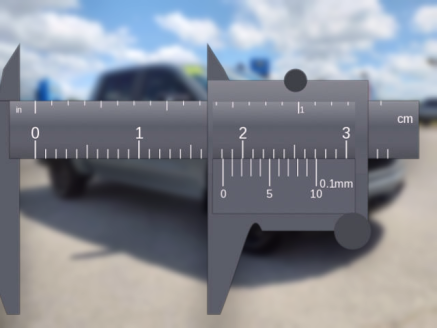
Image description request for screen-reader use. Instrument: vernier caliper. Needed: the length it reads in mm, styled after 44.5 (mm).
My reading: 18.1 (mm)
